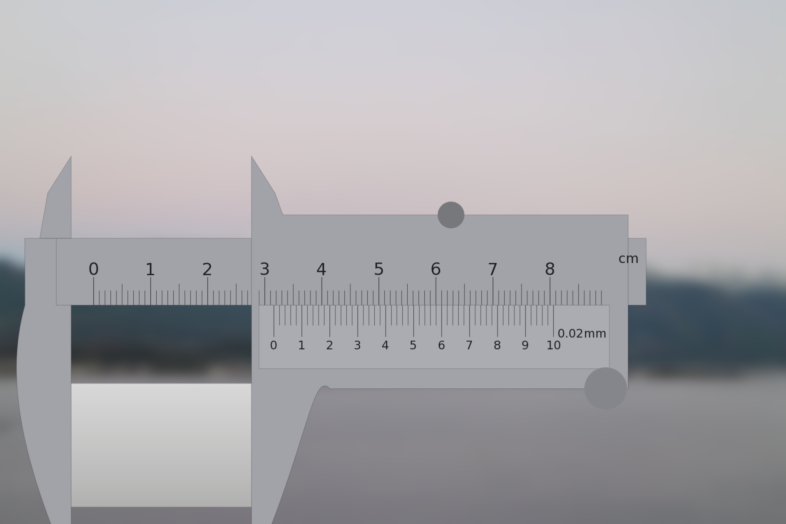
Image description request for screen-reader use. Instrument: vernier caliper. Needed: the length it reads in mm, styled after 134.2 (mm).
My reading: 31.6 (mm)
